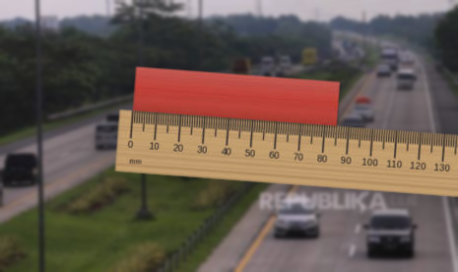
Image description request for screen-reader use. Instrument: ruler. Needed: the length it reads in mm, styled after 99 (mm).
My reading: 85 (mm)
